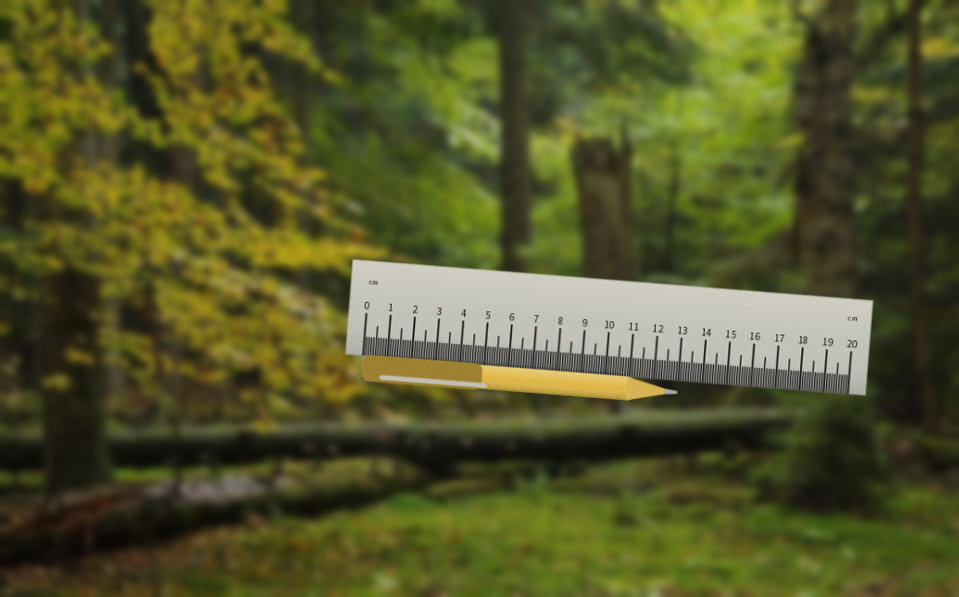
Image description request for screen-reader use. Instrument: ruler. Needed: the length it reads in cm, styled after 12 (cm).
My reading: 13 (cm)
